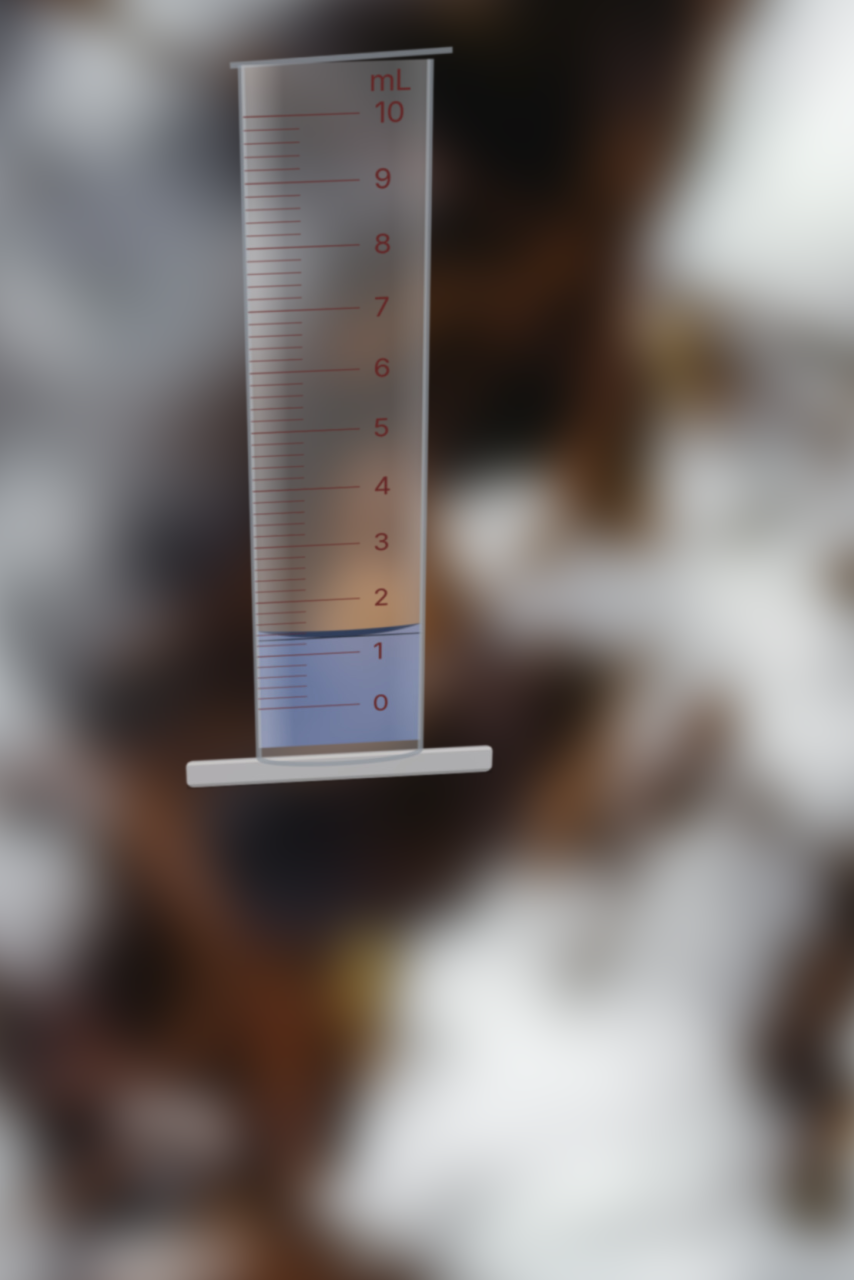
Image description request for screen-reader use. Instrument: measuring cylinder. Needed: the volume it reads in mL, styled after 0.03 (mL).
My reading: 1.3 (mL)
